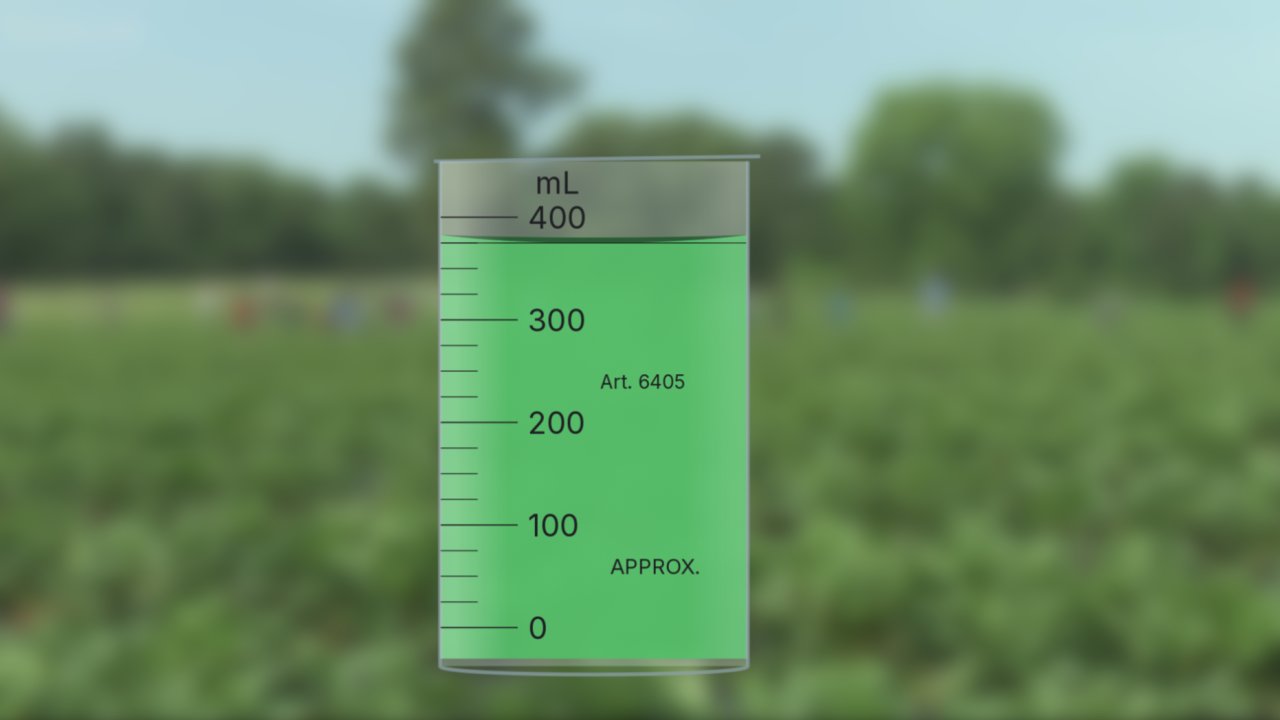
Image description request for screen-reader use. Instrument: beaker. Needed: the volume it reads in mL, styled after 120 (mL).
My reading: 375 (mL)
